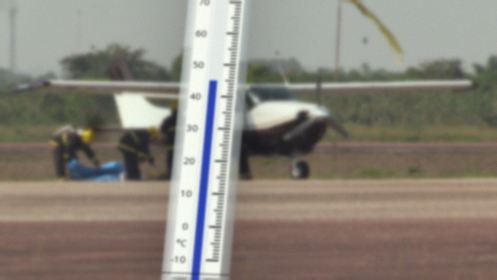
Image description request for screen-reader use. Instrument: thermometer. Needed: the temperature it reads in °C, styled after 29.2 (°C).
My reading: 45 (°C)
